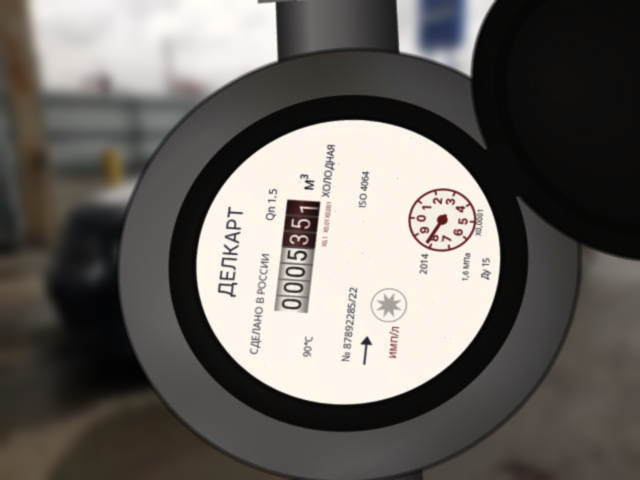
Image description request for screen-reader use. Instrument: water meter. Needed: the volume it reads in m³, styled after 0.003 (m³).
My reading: 5.3508 (m³)
